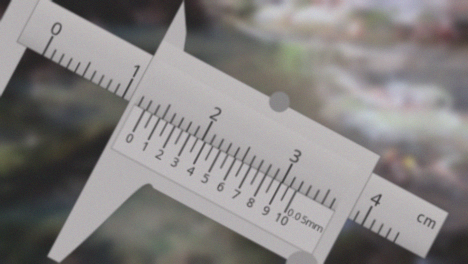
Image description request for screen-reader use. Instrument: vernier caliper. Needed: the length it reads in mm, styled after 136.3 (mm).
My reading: 12.8 (mm)
